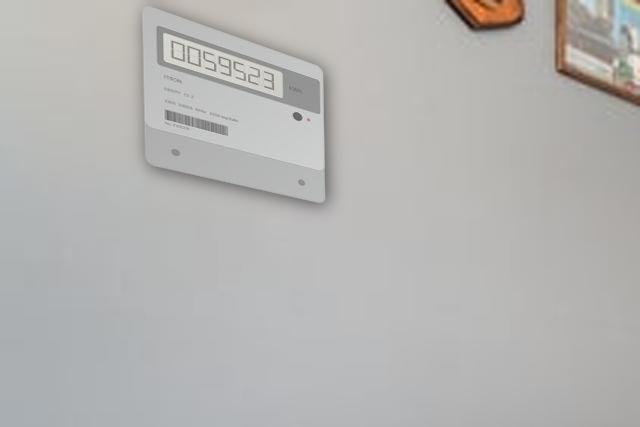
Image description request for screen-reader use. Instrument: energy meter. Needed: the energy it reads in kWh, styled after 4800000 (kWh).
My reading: 59523 (kWh)
